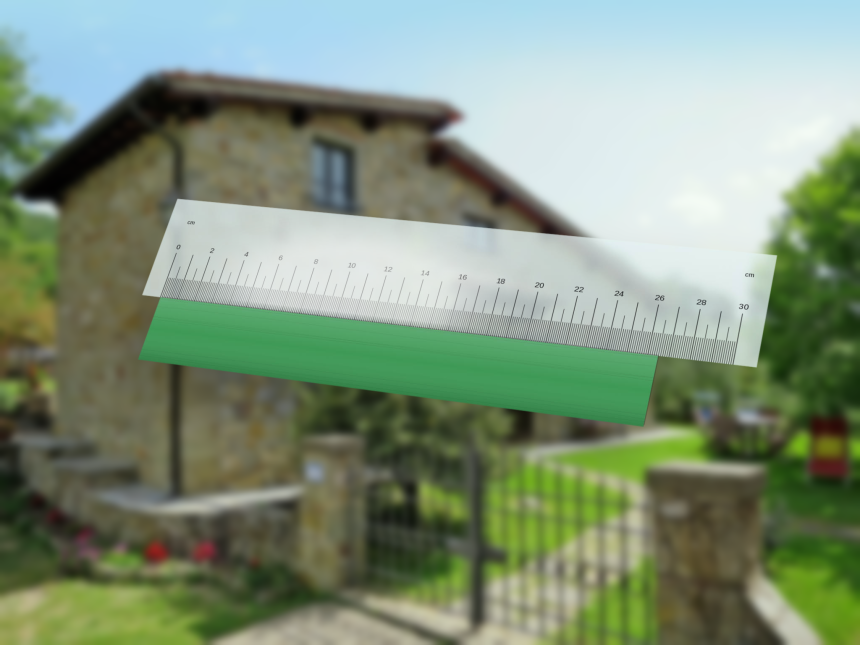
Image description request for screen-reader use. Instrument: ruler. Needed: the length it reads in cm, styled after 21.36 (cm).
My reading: 26.5 (cm)
